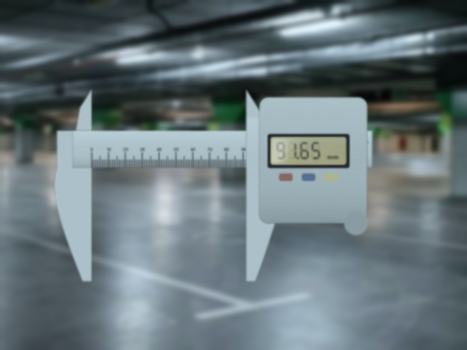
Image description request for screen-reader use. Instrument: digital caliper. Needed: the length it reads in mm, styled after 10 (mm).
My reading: 91.65 (mm)
